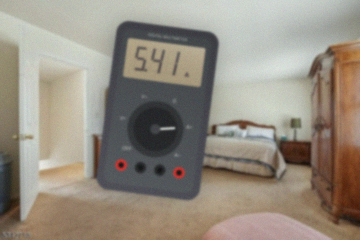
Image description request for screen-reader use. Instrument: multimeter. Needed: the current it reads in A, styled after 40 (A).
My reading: 5.41 (A)
